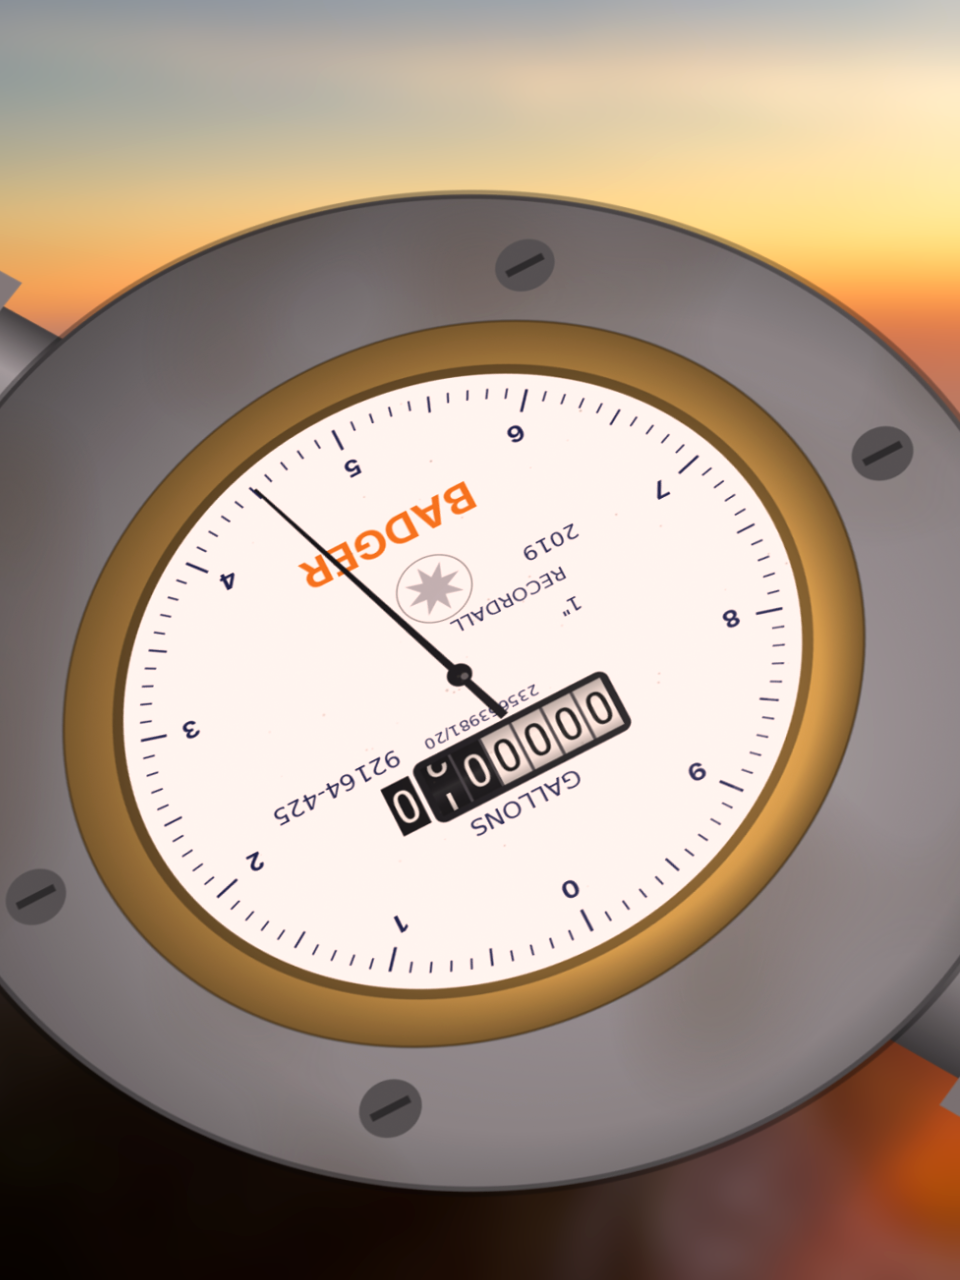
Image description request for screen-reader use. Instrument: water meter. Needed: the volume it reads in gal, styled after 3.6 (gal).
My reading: 14.5 (gal)
